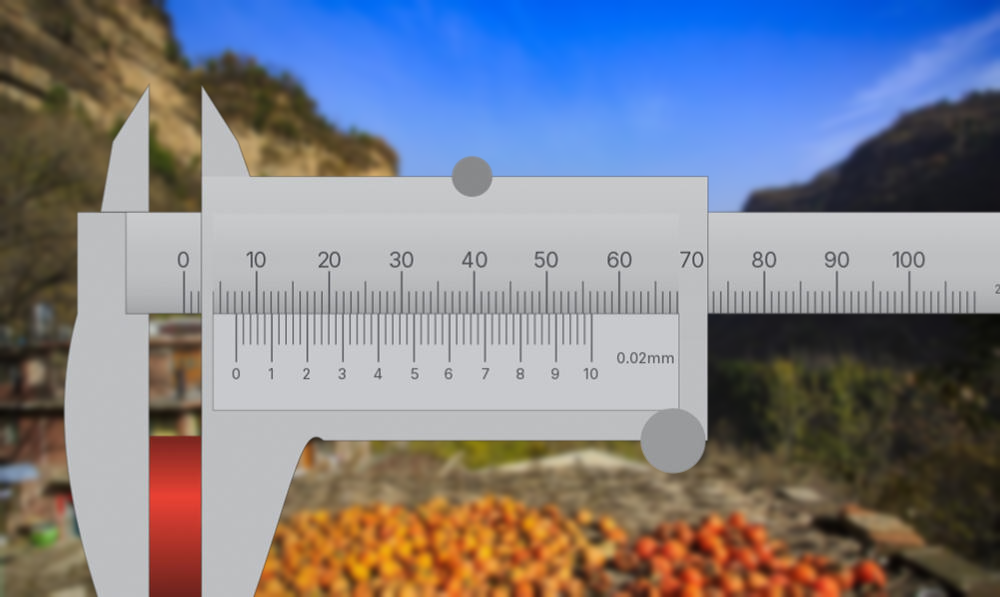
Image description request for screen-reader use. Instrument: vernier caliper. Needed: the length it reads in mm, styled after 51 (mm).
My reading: 7.2 (mm)
